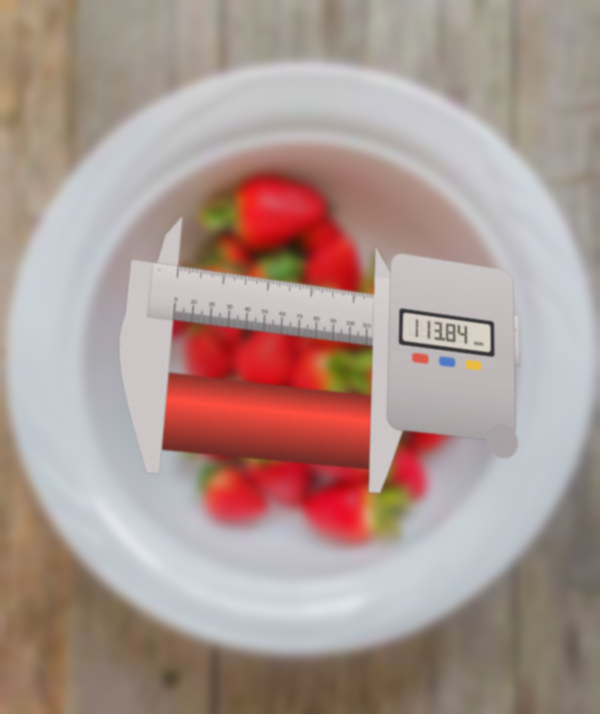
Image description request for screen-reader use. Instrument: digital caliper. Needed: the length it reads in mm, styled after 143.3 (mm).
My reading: 113.84 (mm)
